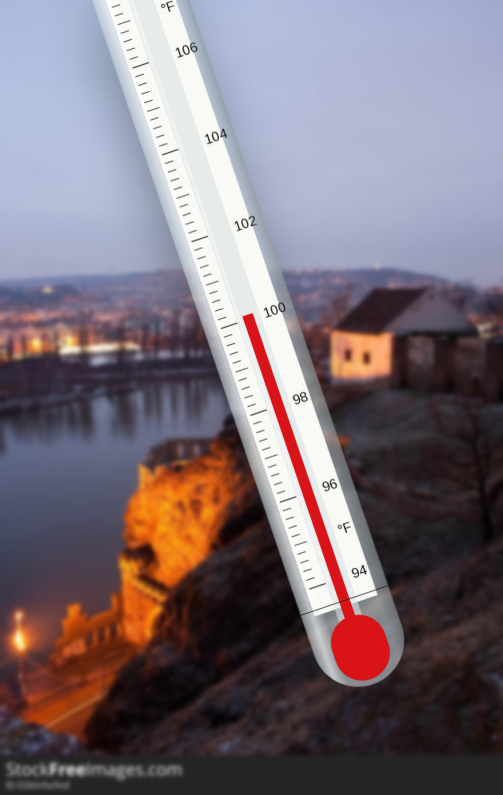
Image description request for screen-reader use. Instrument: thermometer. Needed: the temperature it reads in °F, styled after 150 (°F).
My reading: 100.1 (°F)
